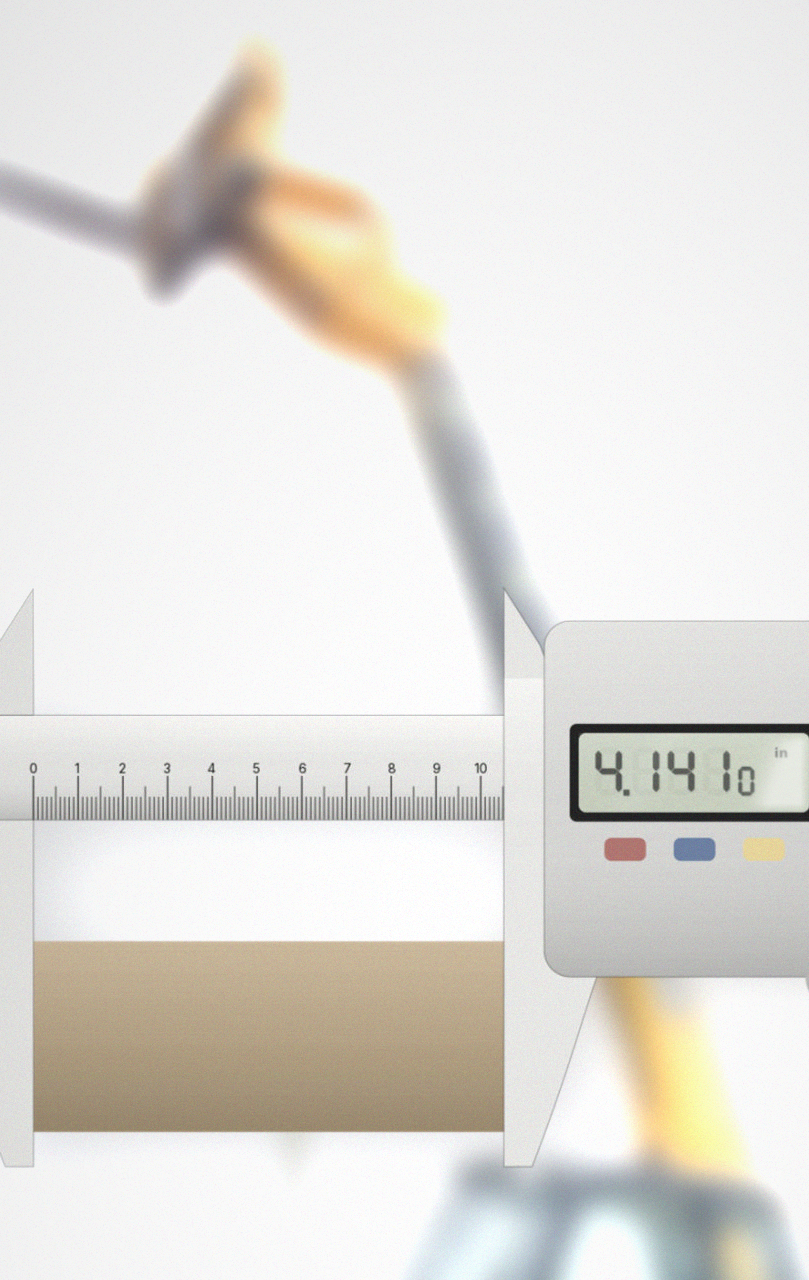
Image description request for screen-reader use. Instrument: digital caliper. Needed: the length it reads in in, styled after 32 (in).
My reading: 4.1410 (in)
